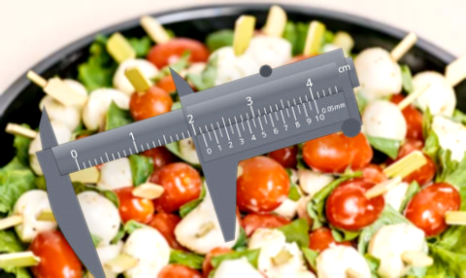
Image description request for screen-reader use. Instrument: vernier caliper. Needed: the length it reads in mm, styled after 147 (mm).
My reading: 21.2 (mm)
